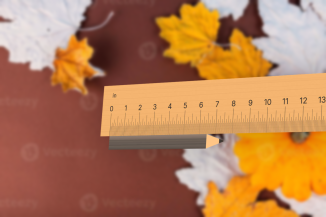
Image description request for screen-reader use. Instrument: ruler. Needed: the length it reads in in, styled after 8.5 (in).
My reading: 7.5 (in)
